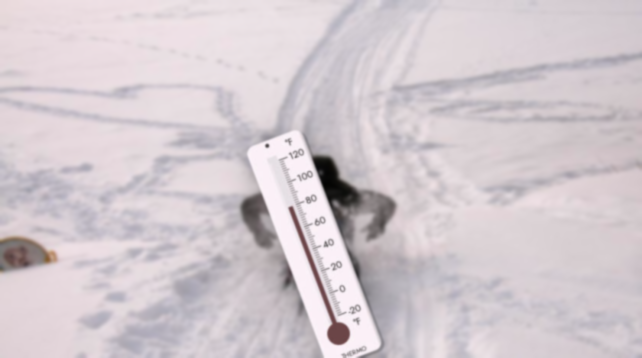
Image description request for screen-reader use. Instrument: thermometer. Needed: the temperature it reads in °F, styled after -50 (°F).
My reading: 80 (°F)
